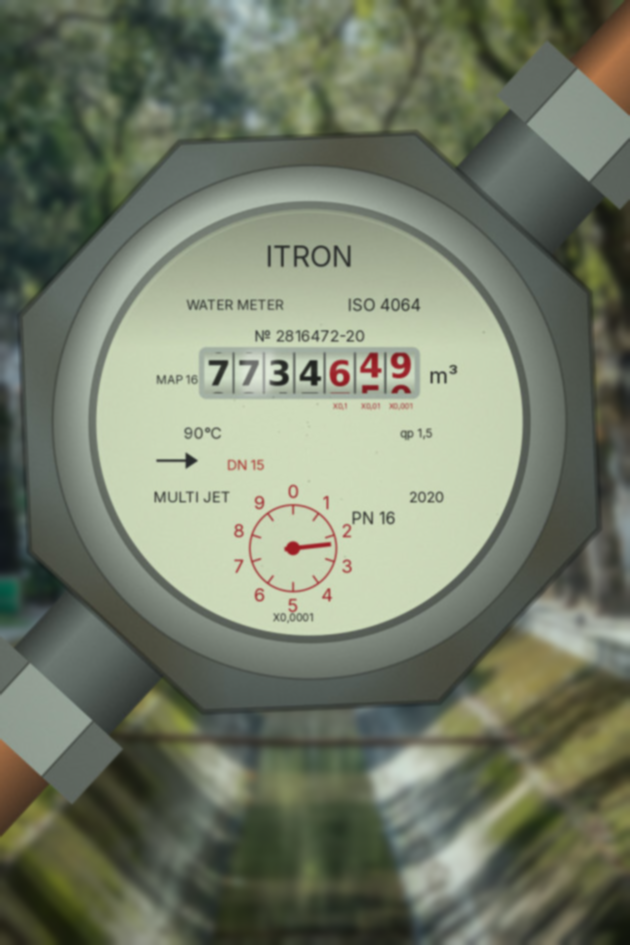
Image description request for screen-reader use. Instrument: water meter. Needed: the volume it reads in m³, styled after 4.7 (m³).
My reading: 7734.6492 (m³)
